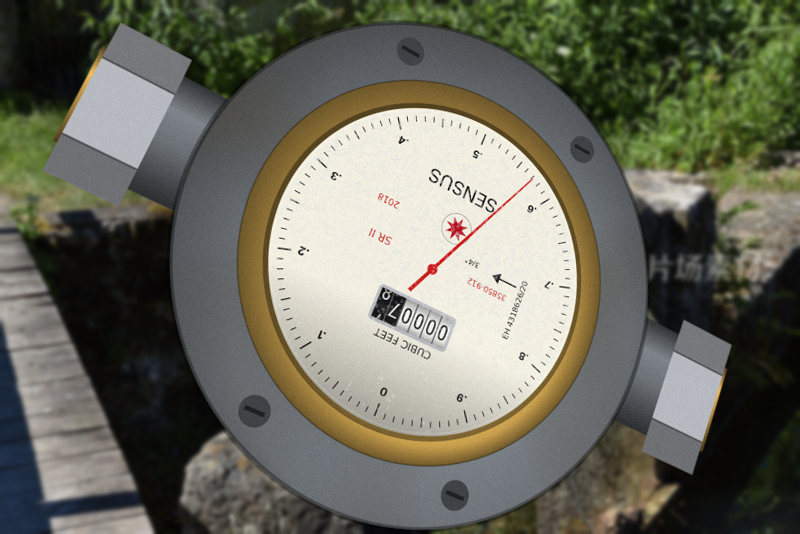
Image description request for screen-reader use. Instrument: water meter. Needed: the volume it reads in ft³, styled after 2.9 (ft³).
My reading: 77.57 (ft³)
